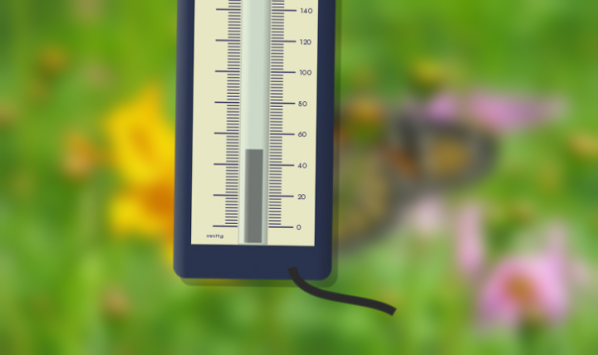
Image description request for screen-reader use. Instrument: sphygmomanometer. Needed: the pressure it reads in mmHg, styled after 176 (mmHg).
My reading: 50 (mmHg)
